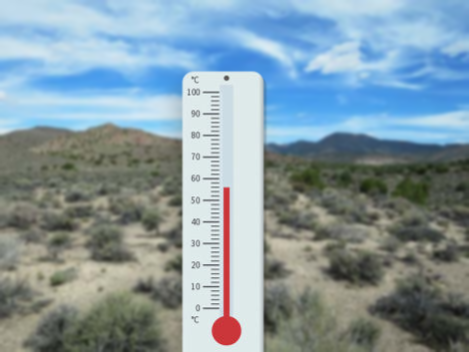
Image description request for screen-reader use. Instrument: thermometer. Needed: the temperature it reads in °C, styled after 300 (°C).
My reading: 56 (°C)
